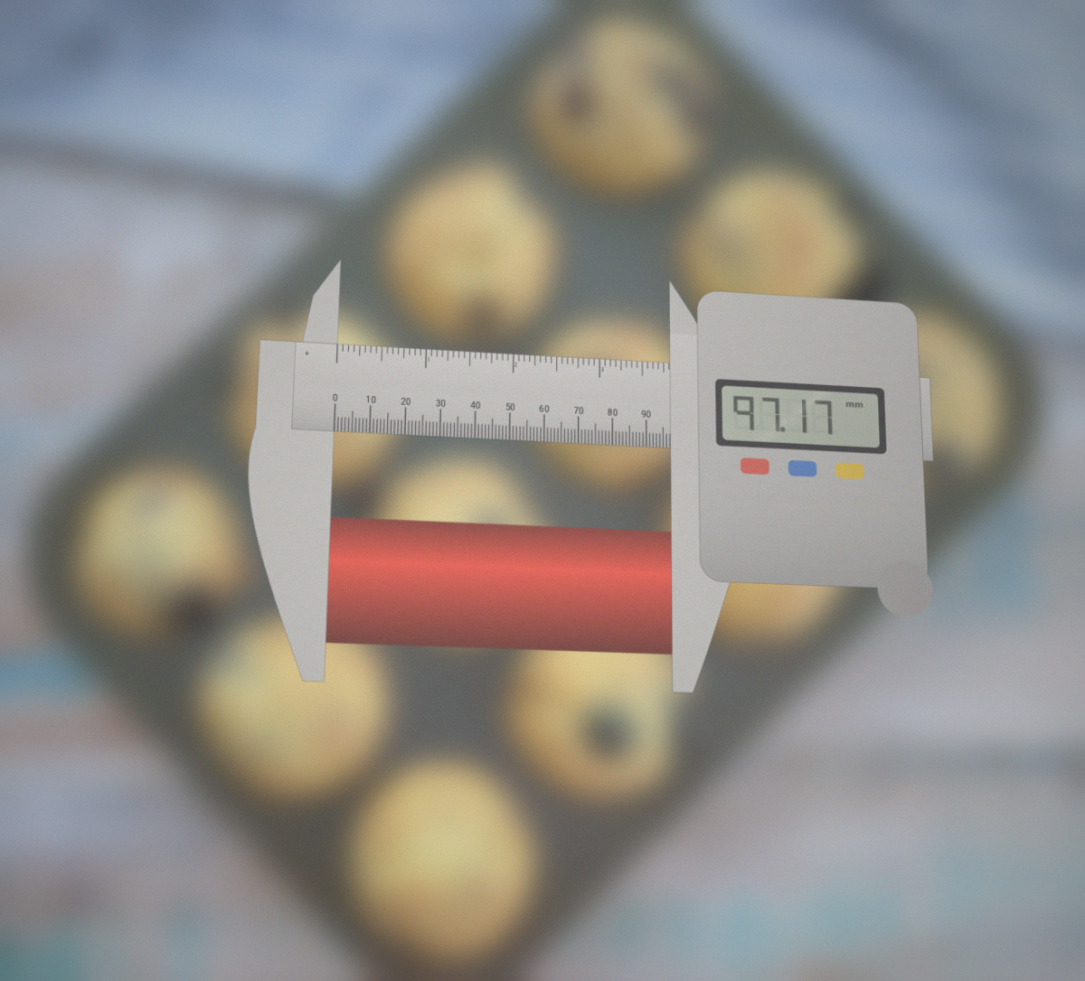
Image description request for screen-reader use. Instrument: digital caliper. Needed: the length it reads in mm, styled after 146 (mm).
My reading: 97.17 (mm)
